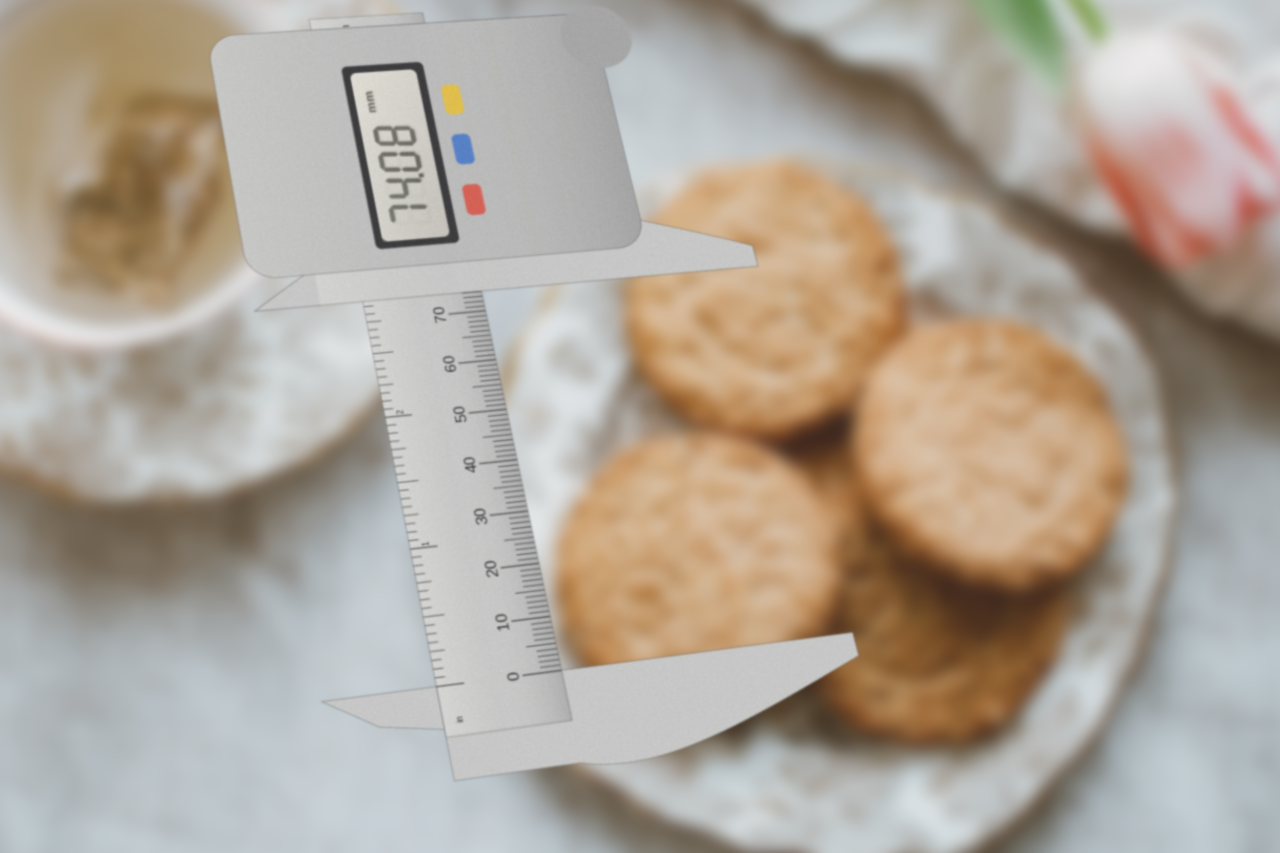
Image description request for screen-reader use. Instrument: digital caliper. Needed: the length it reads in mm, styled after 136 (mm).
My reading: 74.08 (mm)
